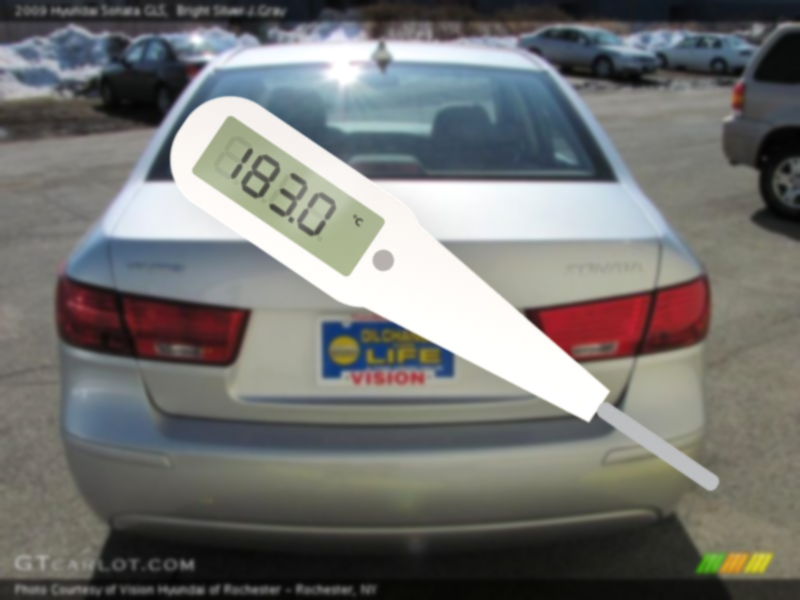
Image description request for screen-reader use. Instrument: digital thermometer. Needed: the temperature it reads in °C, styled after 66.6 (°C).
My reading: 183.0 (°C)
